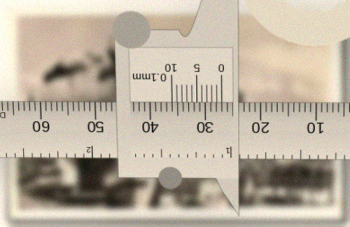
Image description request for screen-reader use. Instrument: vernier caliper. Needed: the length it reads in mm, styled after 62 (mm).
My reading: 27.0 (mm)
